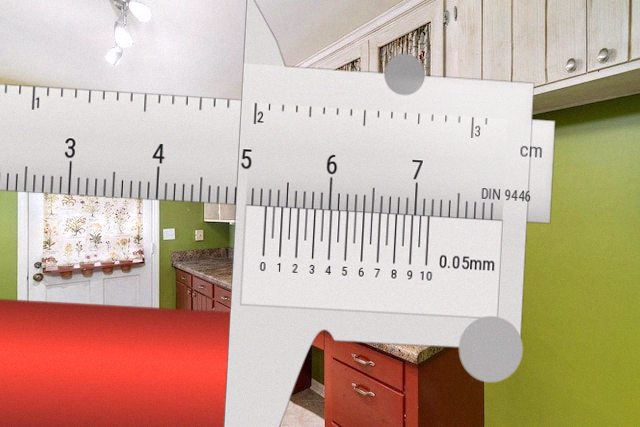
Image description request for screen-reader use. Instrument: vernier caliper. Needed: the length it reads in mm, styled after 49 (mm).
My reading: 52.6 (mm)
